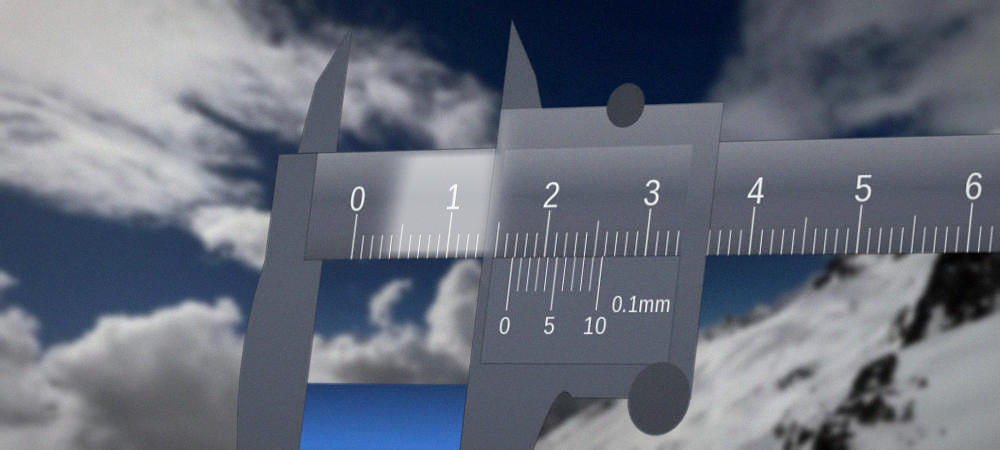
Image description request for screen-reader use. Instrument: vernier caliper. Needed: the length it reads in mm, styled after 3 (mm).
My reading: 16.8 (mm)
